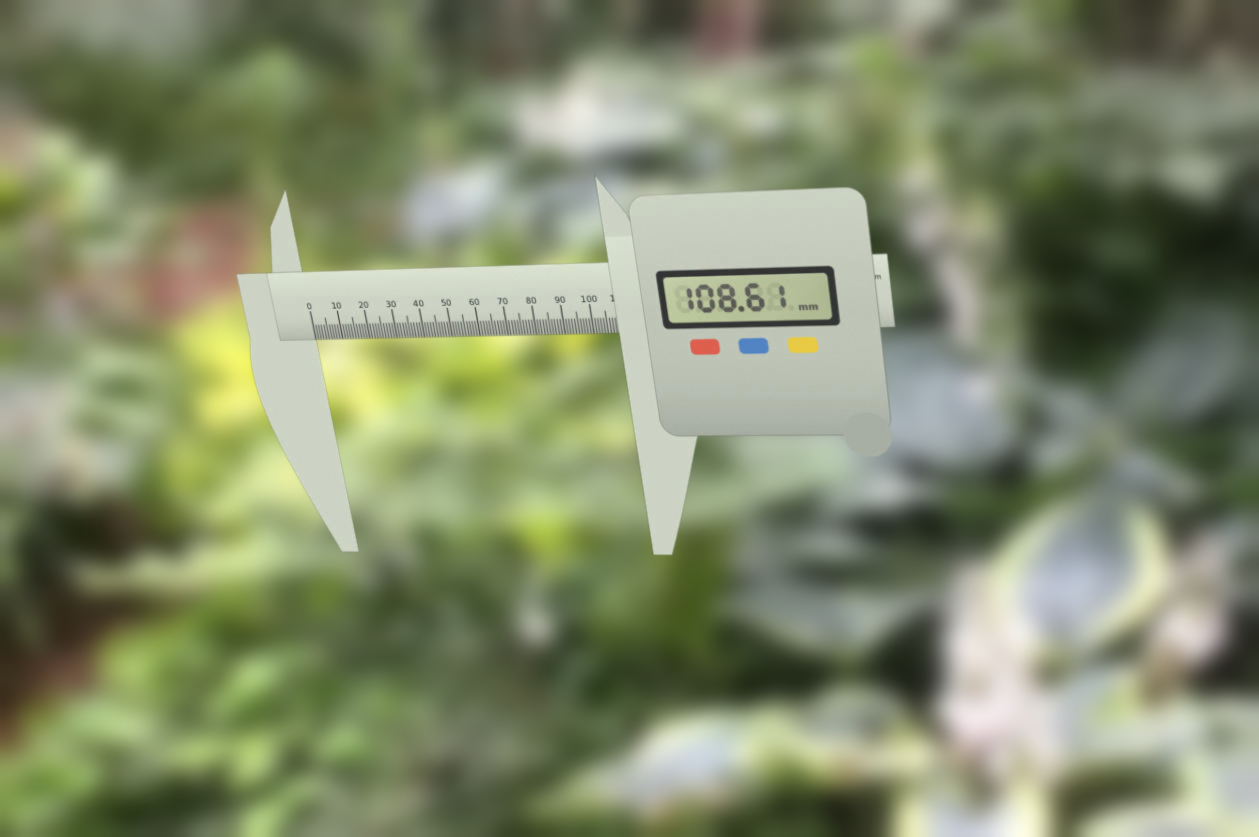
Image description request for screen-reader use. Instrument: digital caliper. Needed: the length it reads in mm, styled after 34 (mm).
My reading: 108.61 (mm)
